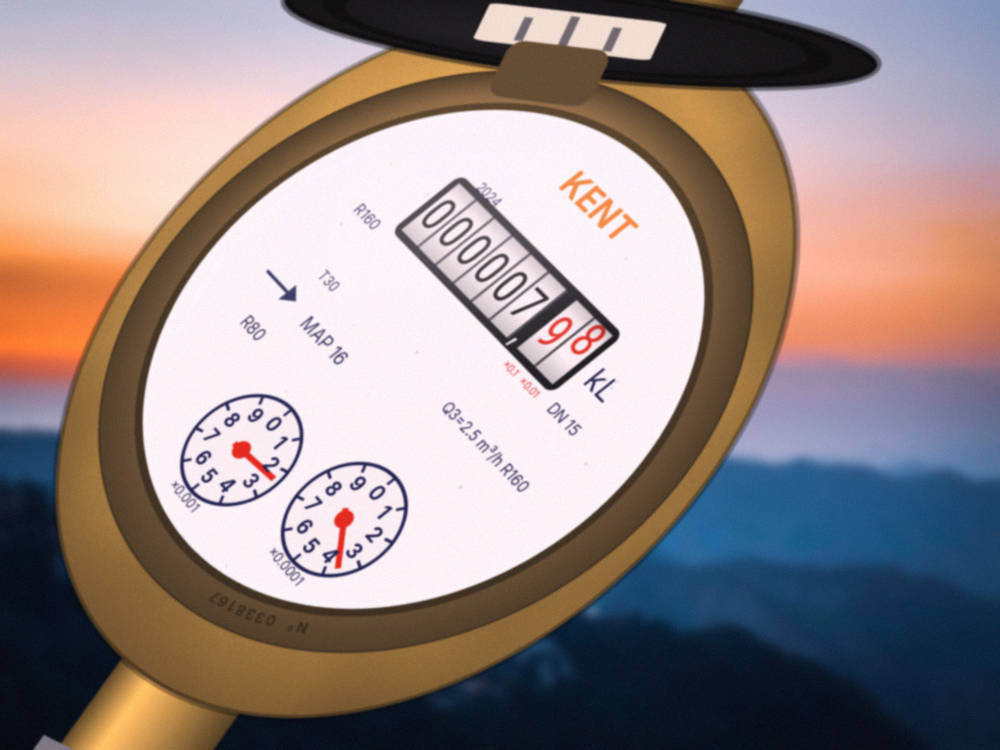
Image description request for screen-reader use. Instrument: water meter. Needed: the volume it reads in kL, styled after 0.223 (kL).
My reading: 7.9823 (kL)
